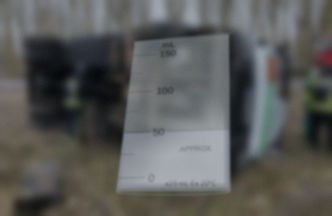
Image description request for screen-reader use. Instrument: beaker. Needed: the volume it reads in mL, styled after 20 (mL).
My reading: 50 (mL)
